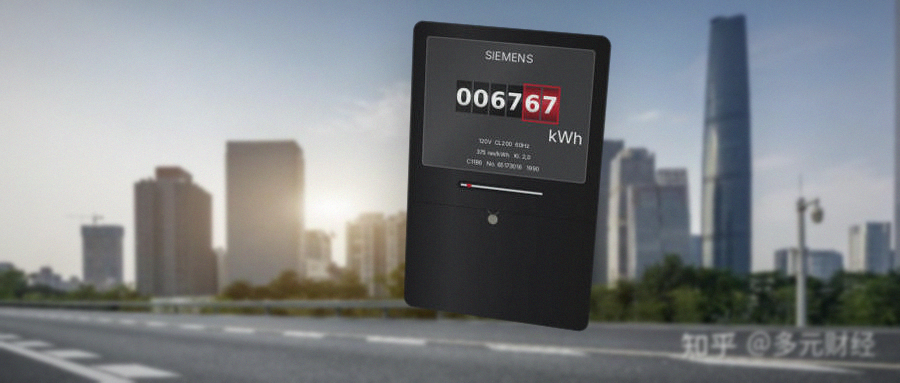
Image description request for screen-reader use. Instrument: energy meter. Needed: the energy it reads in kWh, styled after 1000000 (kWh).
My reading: 67.67 (kWh)
